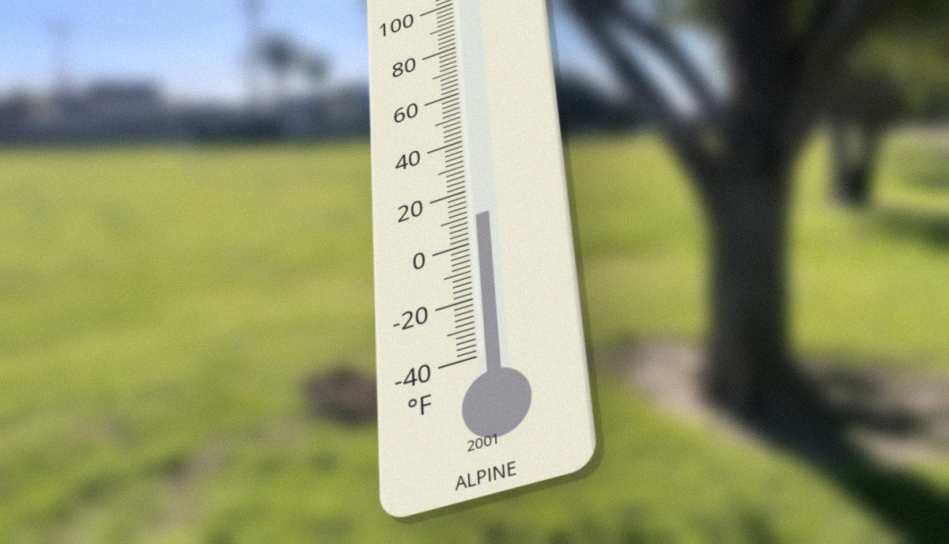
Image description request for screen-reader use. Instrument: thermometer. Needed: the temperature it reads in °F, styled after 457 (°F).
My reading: 10 (°F)
